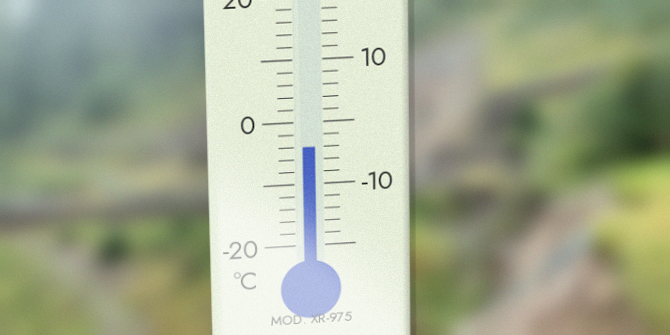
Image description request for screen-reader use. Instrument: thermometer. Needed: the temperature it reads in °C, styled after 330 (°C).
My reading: -4 (°C)
